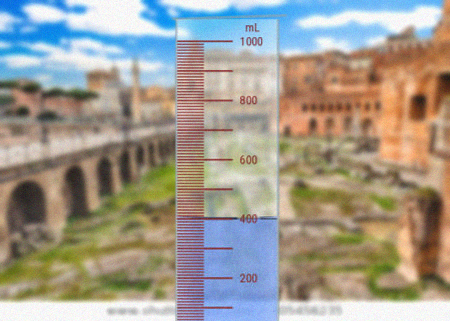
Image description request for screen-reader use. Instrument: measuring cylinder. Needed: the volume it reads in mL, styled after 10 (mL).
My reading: 400 (mL)
